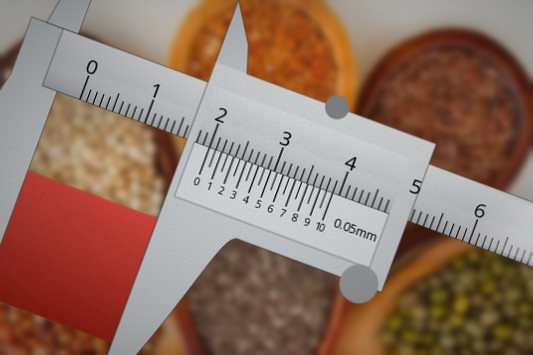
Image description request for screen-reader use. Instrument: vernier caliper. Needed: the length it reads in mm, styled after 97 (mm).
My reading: 20.0 (mm)
